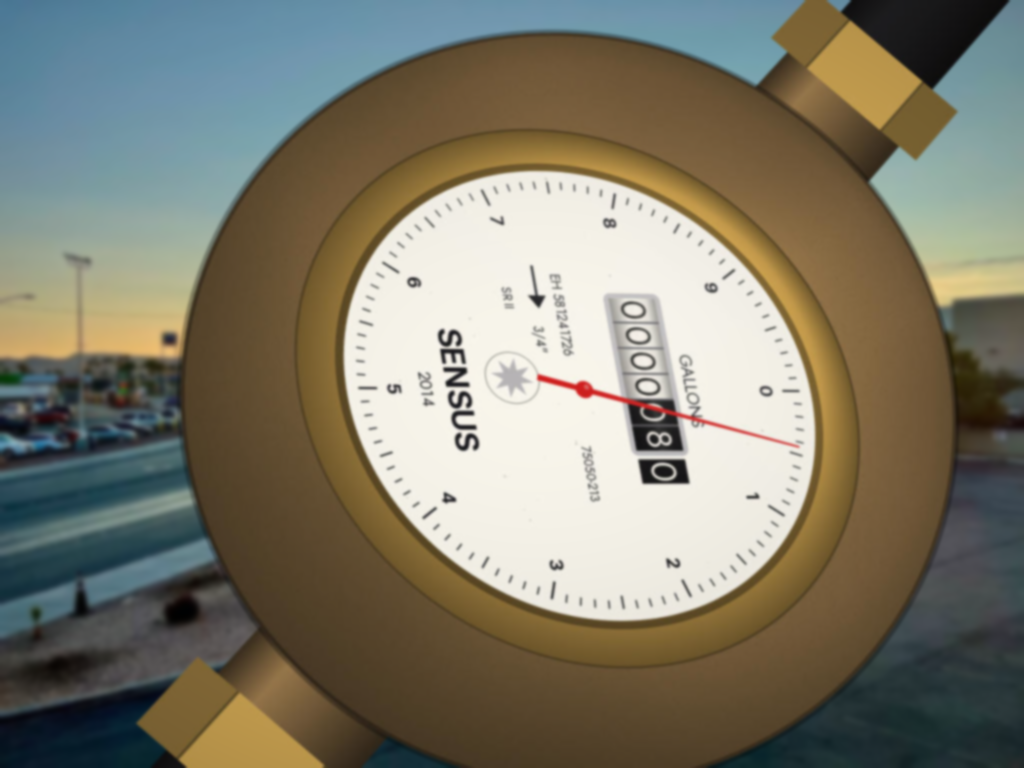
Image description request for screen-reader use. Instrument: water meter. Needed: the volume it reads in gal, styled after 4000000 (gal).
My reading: 80.4 (gal)
